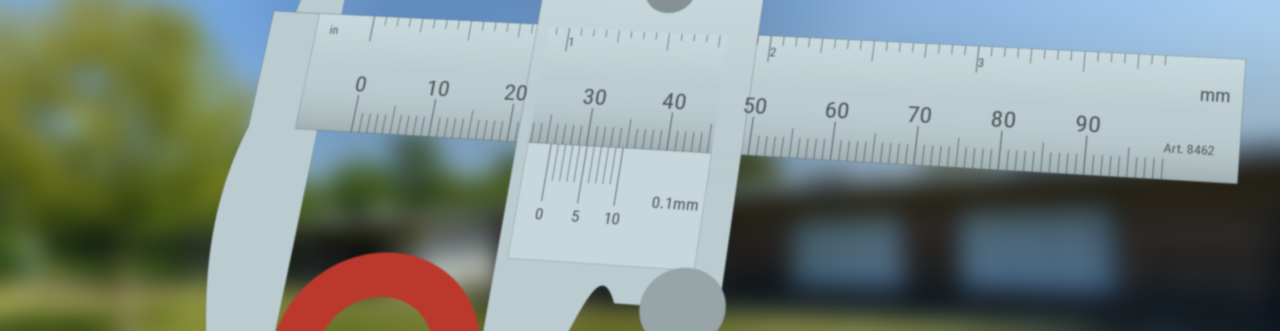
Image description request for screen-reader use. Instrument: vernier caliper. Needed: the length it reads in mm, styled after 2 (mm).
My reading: 25.6 (mm)
